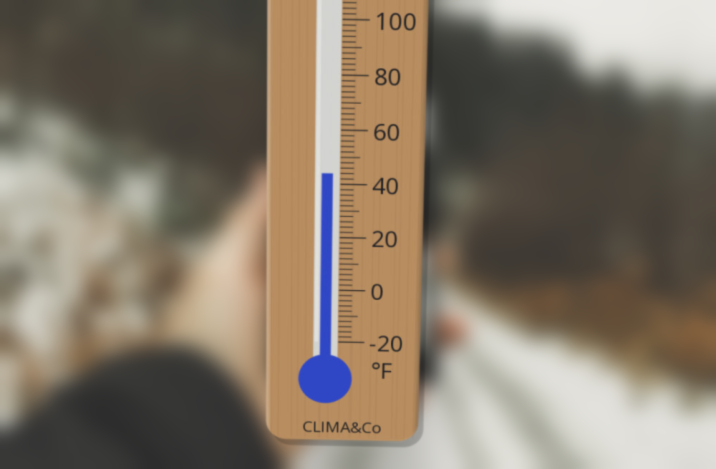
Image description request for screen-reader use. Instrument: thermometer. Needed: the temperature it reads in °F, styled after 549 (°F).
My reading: 44 (°F)
